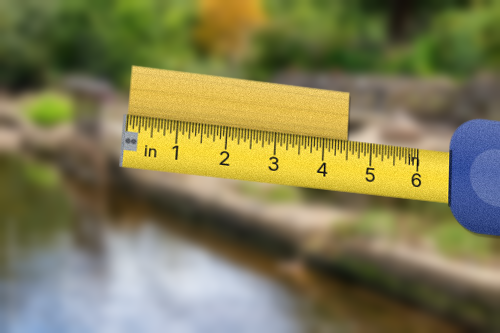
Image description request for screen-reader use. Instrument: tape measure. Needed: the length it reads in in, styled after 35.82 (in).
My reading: 4.5 (in)
